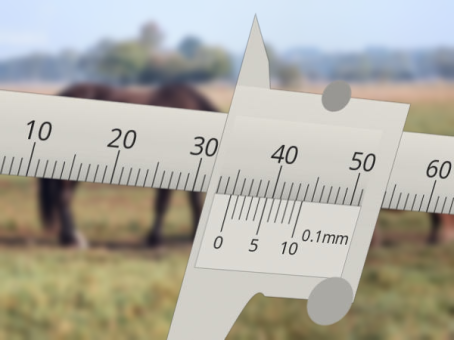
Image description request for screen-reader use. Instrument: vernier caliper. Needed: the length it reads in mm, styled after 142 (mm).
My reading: 34.8 (mm)
